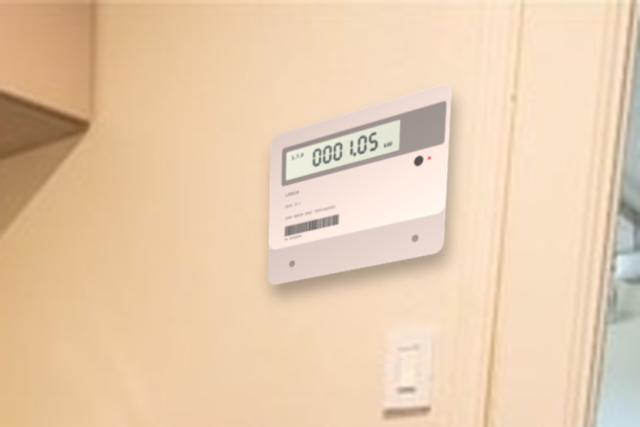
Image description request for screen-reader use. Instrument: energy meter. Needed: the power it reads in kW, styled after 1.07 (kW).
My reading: 1.05 (kW)
